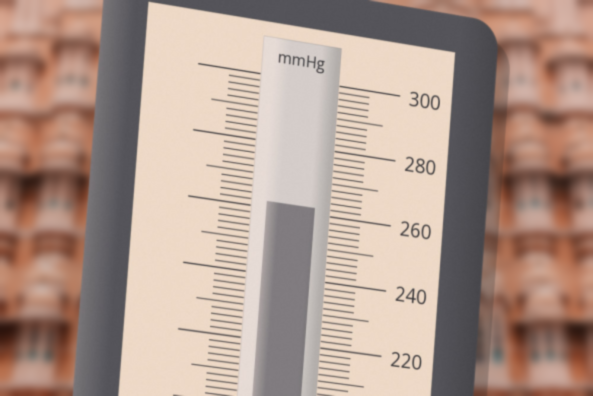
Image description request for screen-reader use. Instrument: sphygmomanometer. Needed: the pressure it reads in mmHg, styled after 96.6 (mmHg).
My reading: 262 (mmHg)
